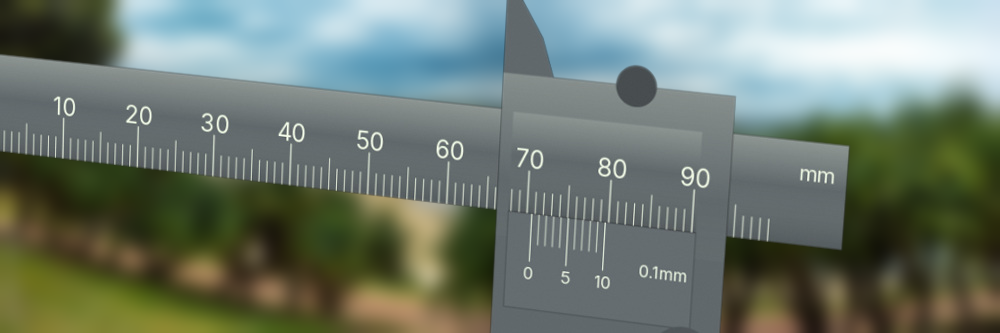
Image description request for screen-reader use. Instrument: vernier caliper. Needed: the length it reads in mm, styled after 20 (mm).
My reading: 70.6 (mm)
